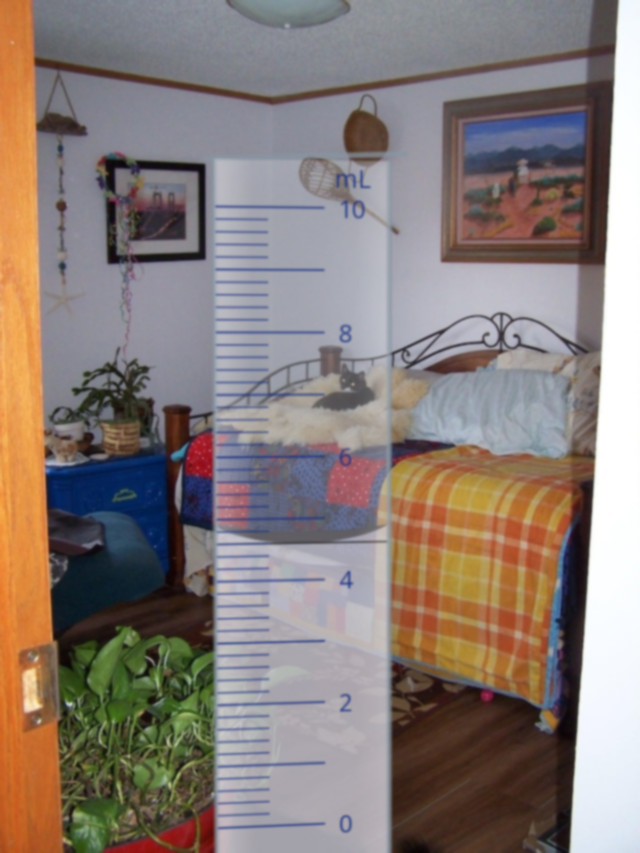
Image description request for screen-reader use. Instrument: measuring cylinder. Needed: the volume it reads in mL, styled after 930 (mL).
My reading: 4.6 (mL)
